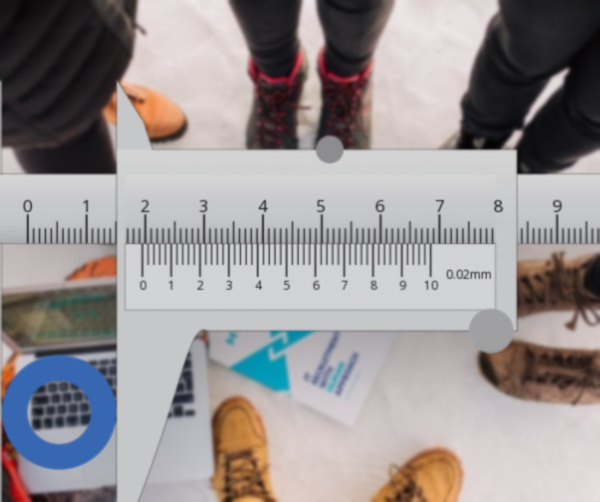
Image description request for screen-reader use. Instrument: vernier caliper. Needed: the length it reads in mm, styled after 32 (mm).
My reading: 19.5 (mm)
